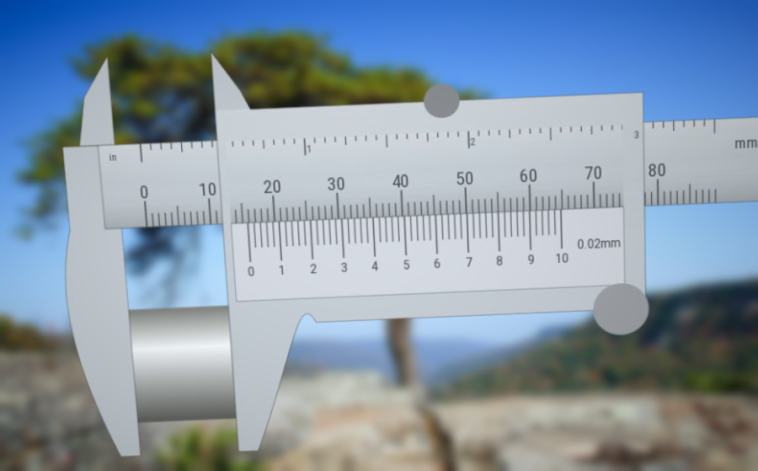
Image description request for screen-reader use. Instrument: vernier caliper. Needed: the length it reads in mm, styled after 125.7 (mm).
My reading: 15.8 (mm)
